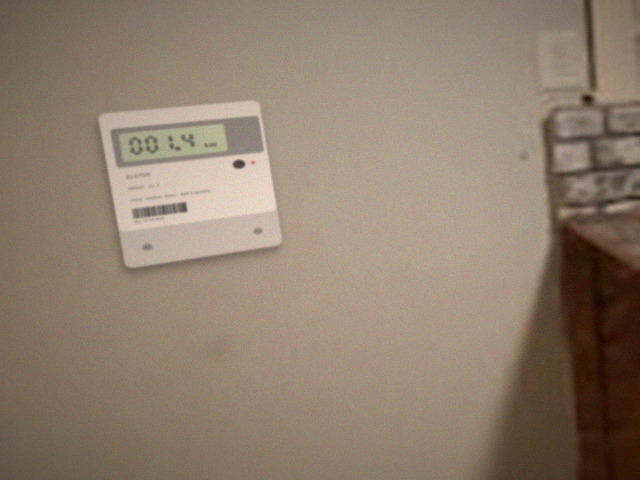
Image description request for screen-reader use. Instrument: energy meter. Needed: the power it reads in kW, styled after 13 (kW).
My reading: 1.4 (kW)
